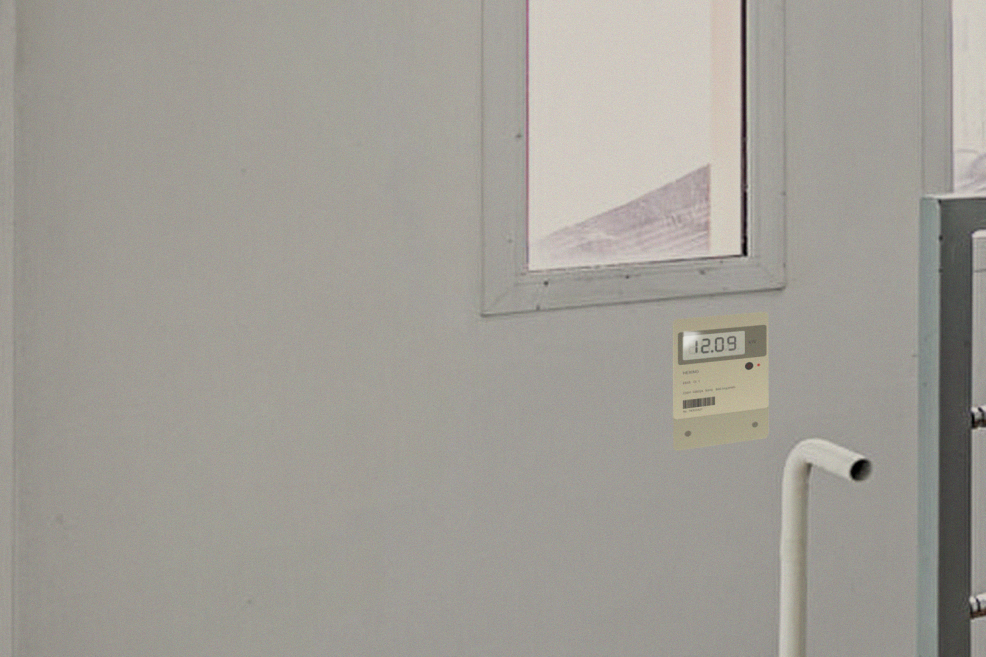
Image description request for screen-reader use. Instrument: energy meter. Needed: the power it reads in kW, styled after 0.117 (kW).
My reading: 12.09 (kW)
